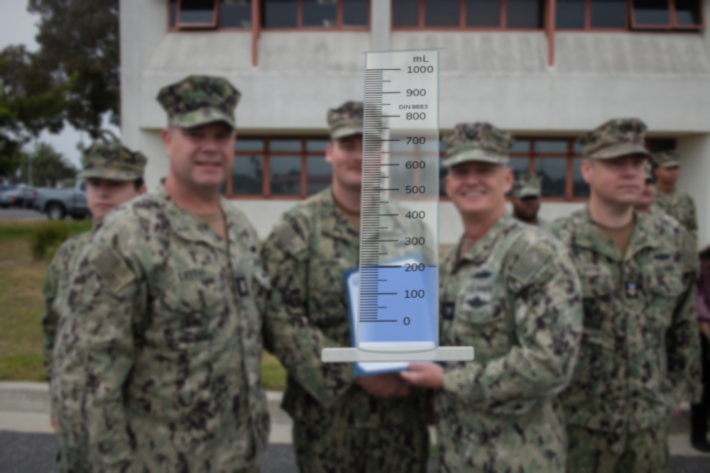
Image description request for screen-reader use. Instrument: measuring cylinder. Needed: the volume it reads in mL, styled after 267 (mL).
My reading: 200 (mL)
